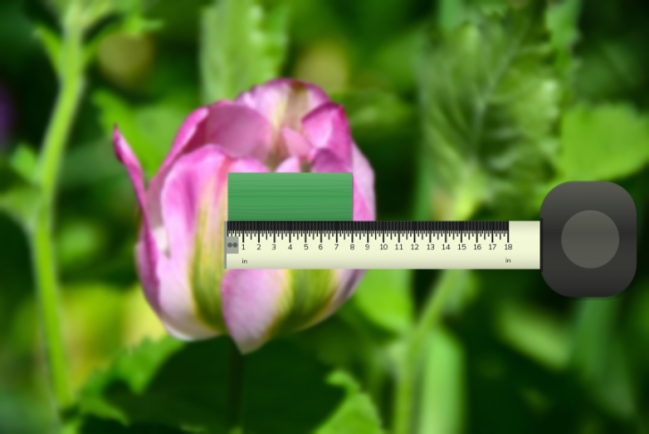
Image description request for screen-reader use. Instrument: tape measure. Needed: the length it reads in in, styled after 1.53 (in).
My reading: 8 (in)
